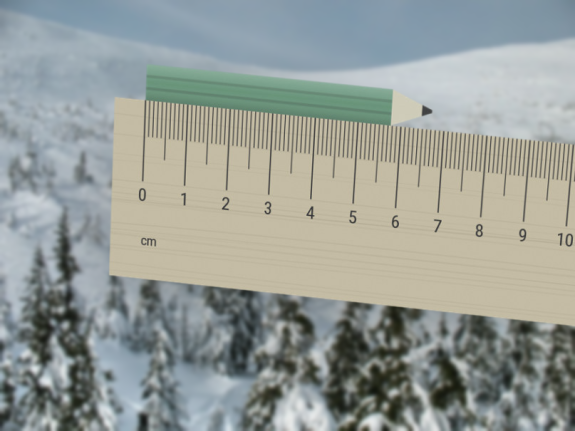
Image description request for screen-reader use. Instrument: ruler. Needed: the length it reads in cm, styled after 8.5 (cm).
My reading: 6.7 (cm)
